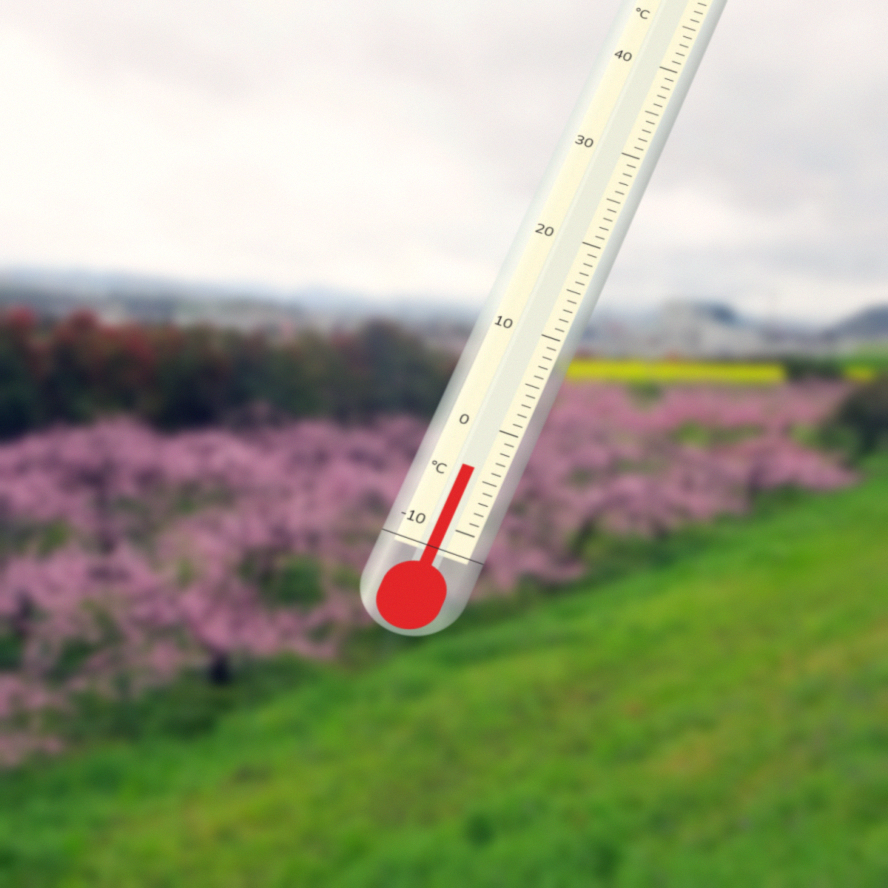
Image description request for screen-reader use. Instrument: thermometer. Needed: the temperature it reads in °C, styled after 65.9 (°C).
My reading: -4 (°C)
